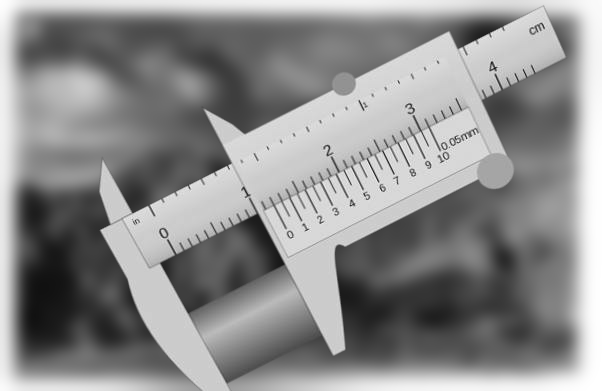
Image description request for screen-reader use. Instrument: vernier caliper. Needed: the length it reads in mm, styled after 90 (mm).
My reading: 12.0 (mm)
